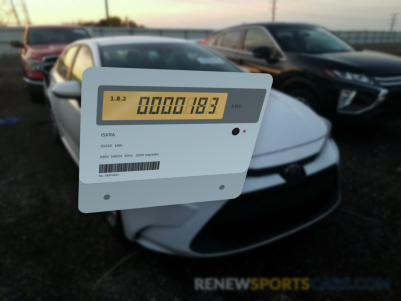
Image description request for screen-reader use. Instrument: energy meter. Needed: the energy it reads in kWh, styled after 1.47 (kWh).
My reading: 183 (kWh)
